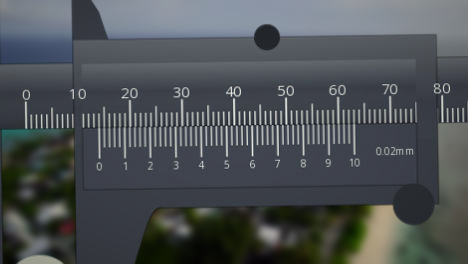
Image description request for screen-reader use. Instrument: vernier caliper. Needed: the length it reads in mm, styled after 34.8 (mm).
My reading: 14.0 (mm)
